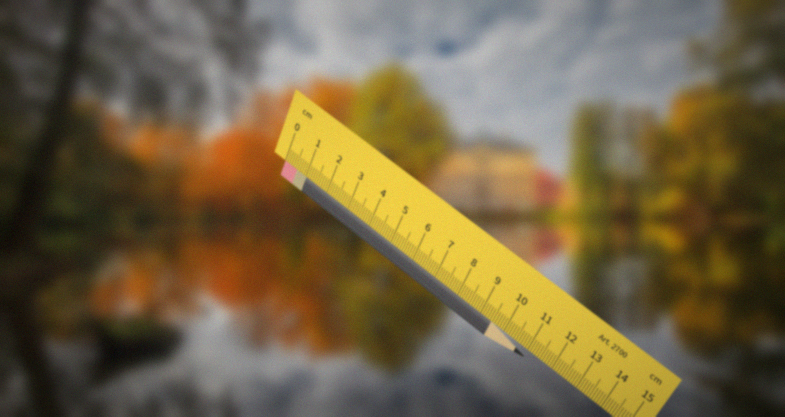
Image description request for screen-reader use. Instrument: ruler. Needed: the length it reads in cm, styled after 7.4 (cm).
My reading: 11 (cm)
